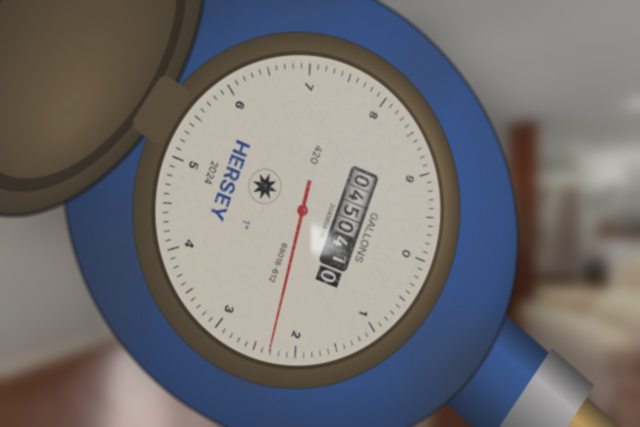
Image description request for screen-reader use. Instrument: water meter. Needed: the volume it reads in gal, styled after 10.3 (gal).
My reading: 450412.3 (gal)
